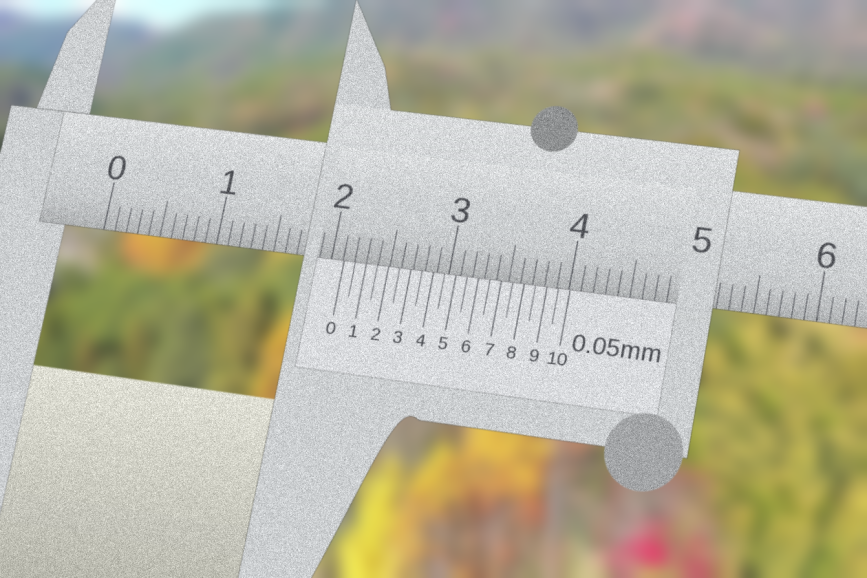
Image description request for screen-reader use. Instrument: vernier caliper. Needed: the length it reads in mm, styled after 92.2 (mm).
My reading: 21.1 (mm)
